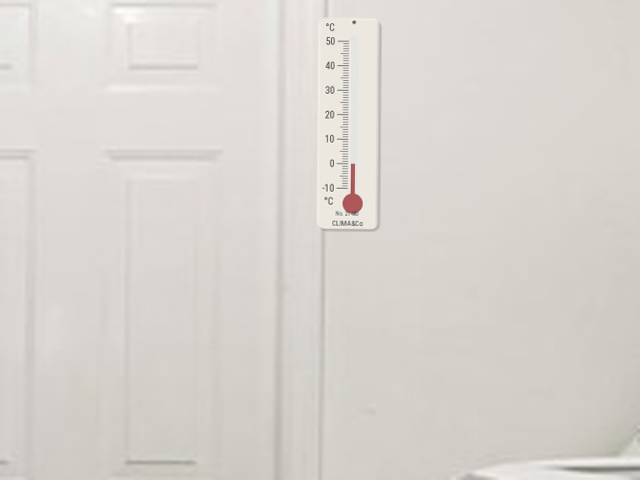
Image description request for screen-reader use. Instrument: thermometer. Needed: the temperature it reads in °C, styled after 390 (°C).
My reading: 0 (°C)
